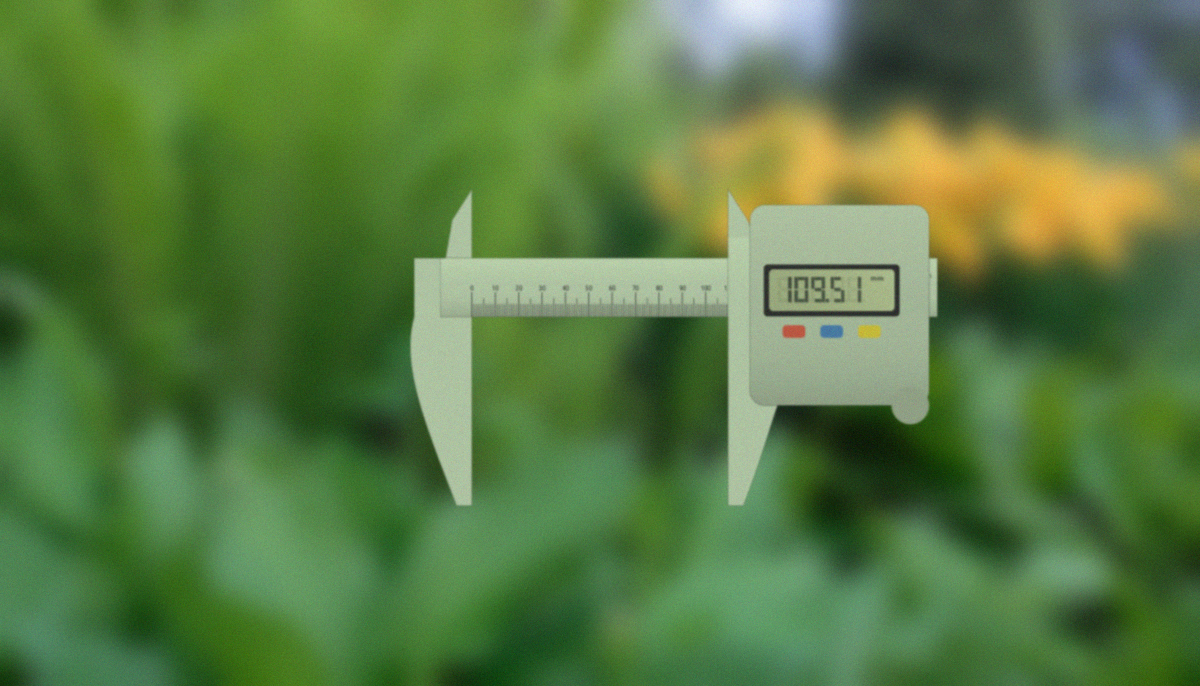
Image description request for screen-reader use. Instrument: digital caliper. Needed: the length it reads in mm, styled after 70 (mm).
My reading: 109.51 (mm)
